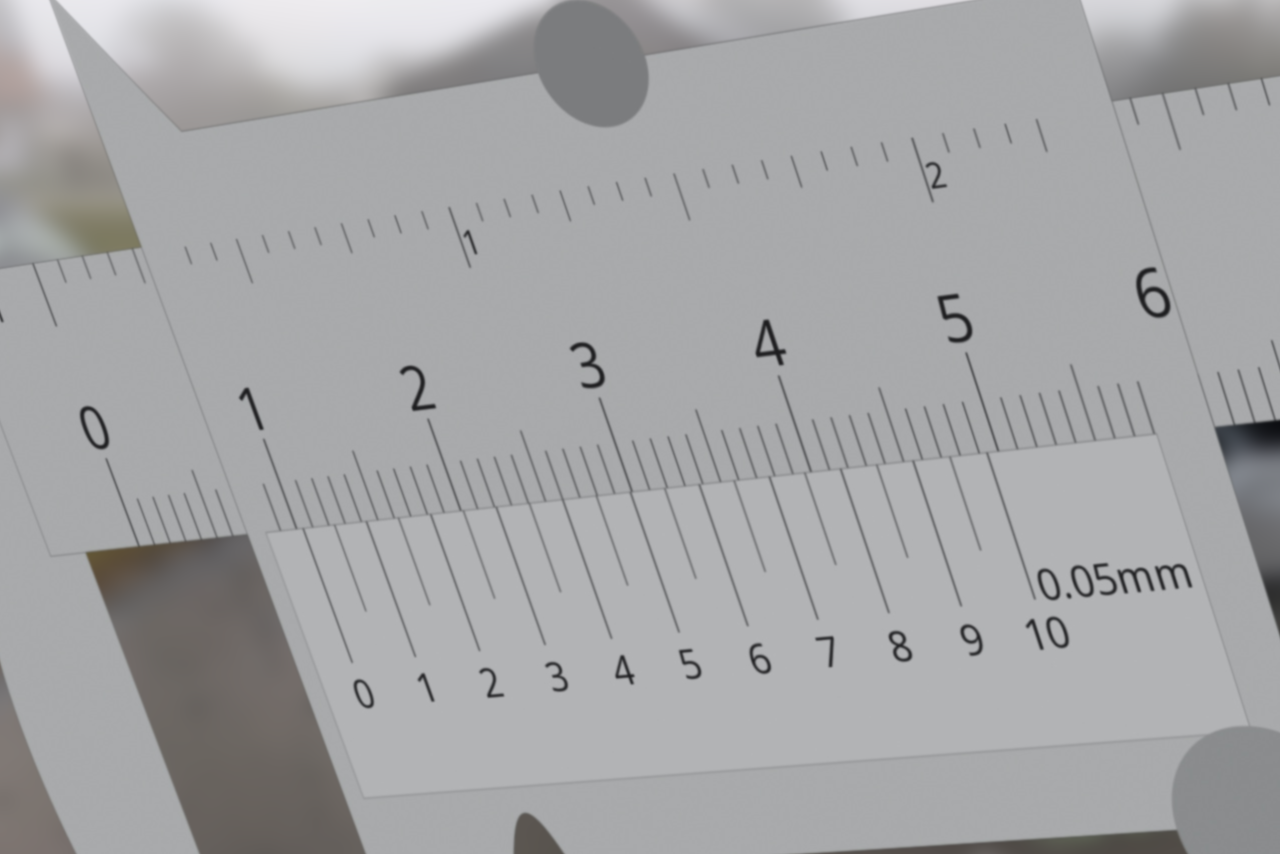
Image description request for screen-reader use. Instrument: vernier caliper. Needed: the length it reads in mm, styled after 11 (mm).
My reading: 10.4 (mm)
